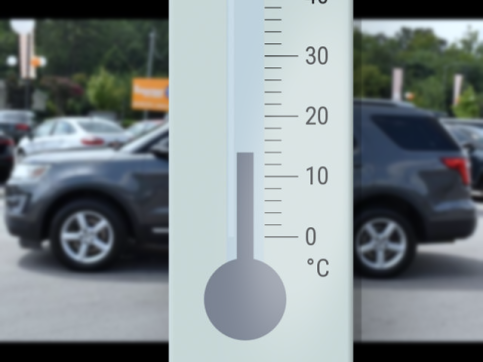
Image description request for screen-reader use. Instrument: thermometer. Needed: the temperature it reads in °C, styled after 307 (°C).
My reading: 14 (°C)
